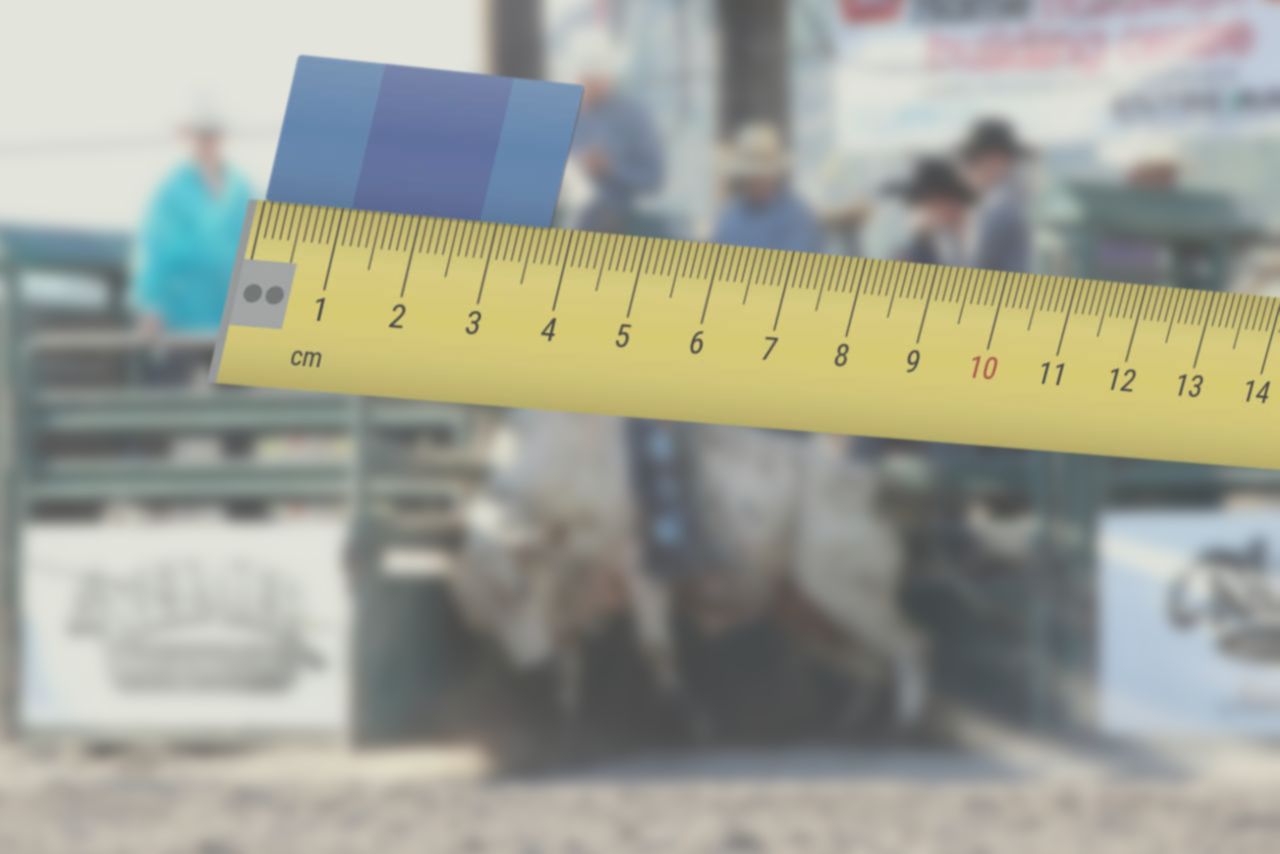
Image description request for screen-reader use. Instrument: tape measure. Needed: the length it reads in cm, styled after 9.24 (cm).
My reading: 3.7 (cm)
